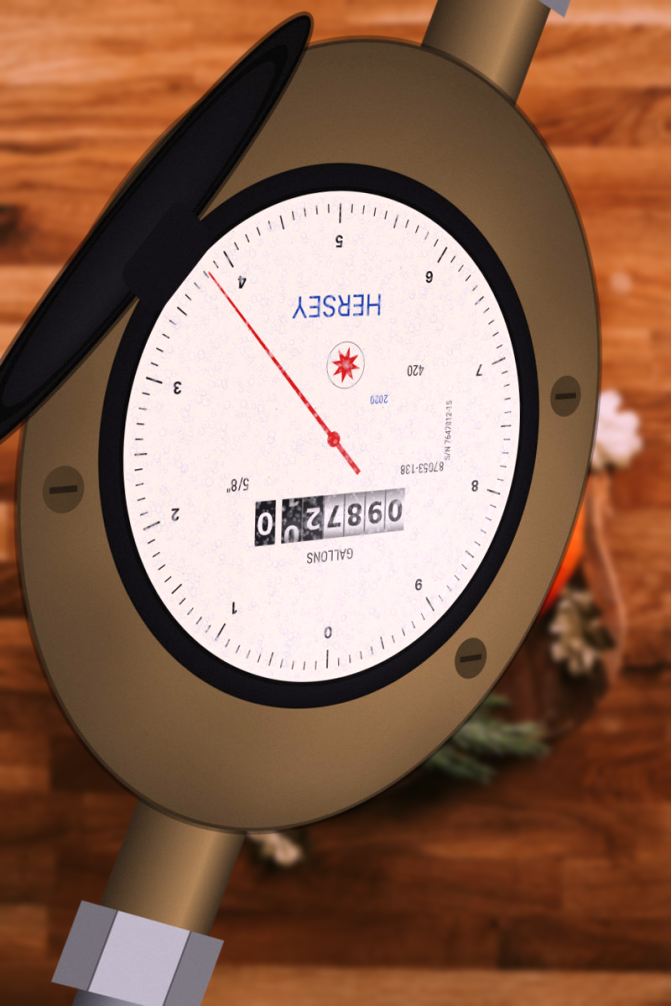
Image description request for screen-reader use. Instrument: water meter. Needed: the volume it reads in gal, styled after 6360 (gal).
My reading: 987203.8 (gal)
